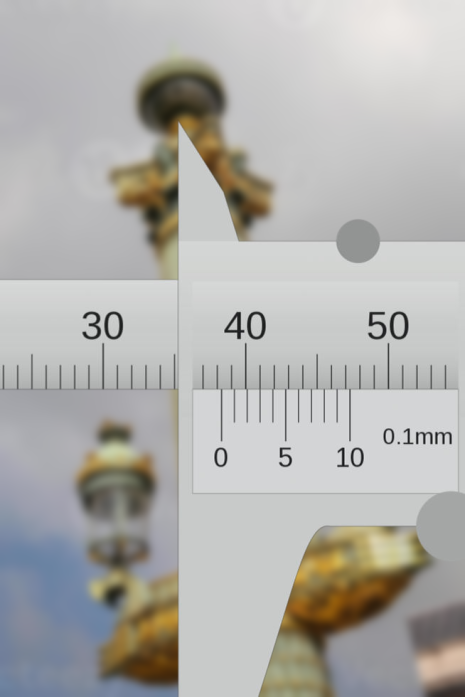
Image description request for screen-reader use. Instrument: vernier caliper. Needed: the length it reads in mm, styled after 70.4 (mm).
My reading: 38.3 (mm)
